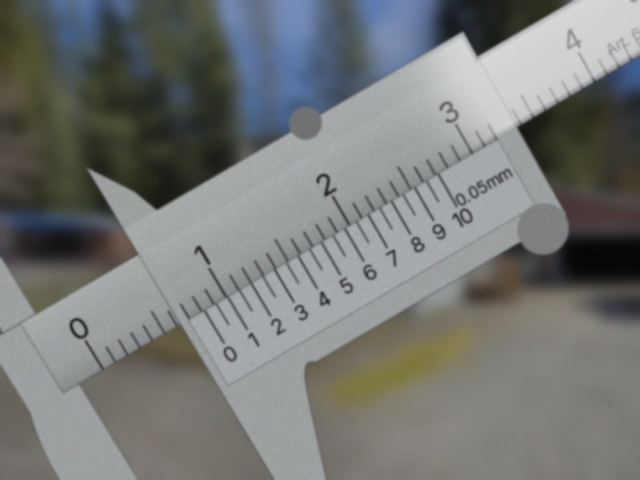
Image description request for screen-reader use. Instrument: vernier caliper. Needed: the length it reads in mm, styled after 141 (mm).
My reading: 8.2 (mm)
